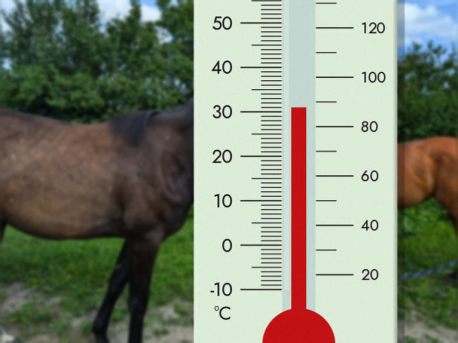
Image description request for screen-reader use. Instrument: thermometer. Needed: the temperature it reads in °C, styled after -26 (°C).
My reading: 31 (°C)
